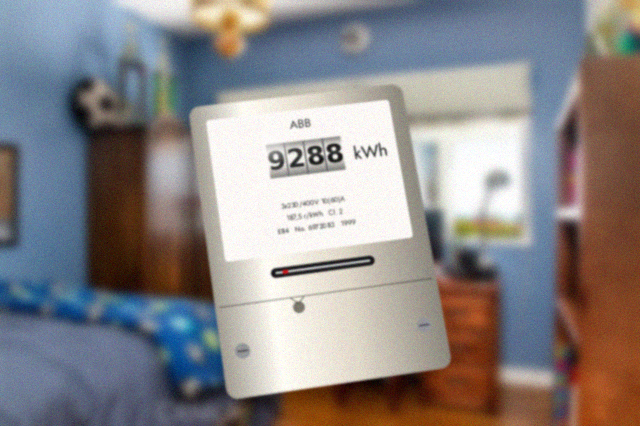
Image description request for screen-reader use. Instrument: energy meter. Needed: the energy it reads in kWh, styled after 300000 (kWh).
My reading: 9288 (kWh)
